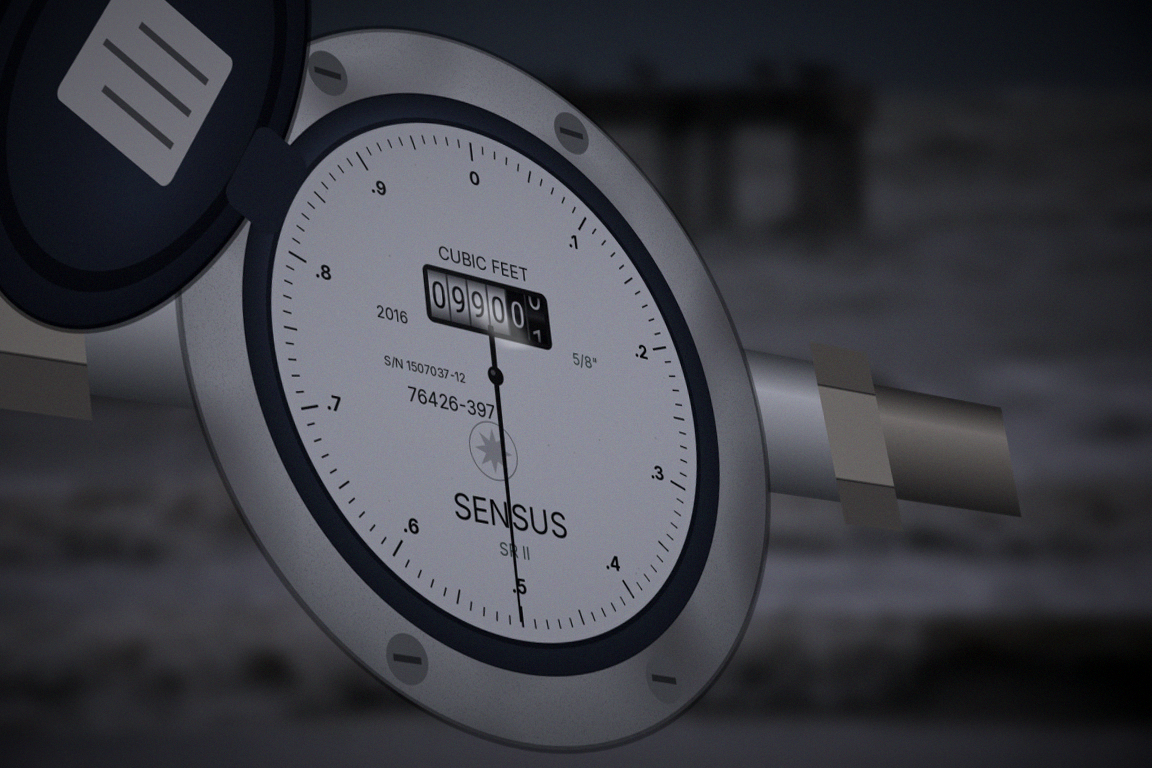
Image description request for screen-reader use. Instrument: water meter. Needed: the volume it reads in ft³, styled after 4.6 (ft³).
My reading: 99000.50 (ft³)
